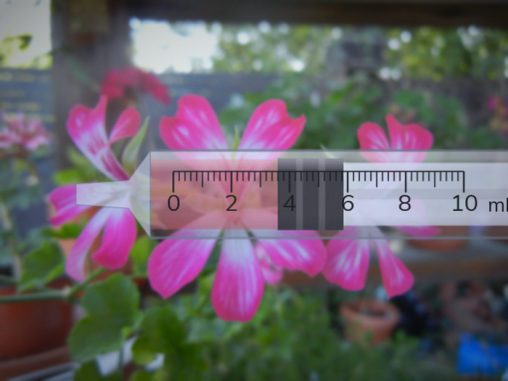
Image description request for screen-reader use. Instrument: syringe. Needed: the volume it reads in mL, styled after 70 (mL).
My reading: 3.6 (mL)
